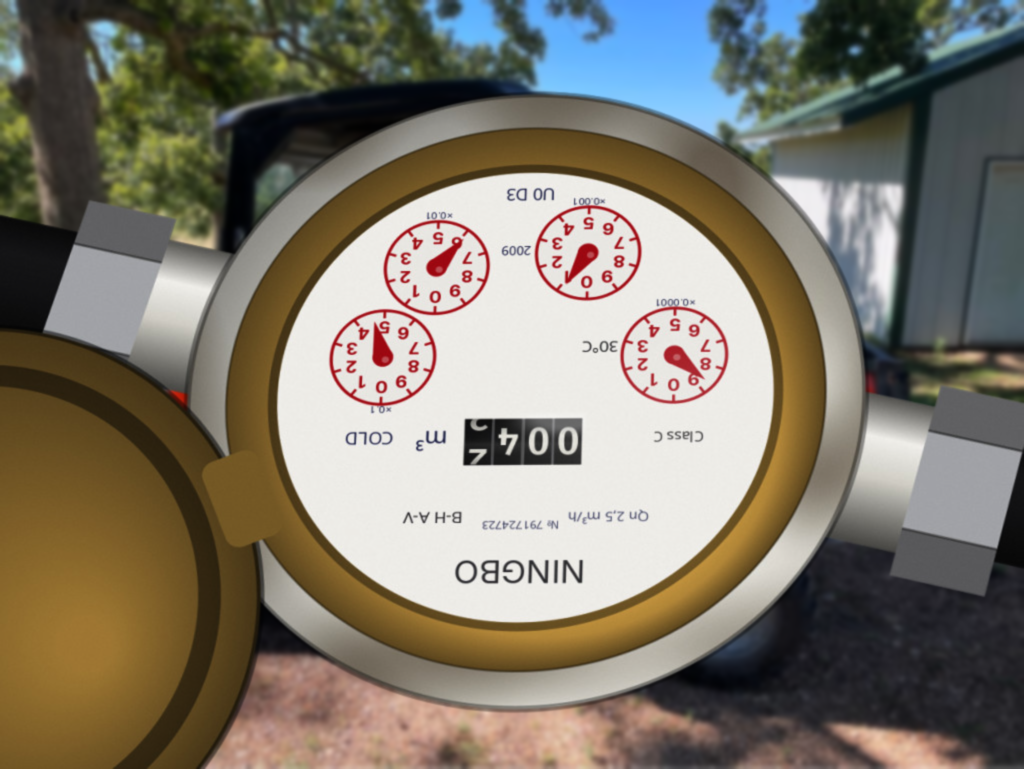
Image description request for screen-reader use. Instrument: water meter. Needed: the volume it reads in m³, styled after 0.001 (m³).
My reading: 42.4608 (m³)
